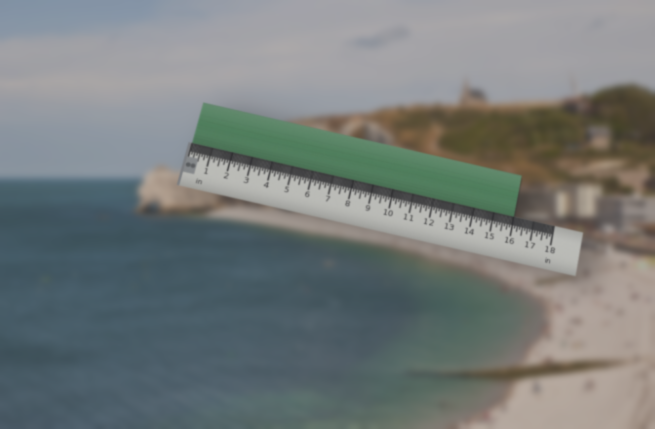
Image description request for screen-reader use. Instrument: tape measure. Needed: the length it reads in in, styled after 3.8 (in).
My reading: 16 (in)
